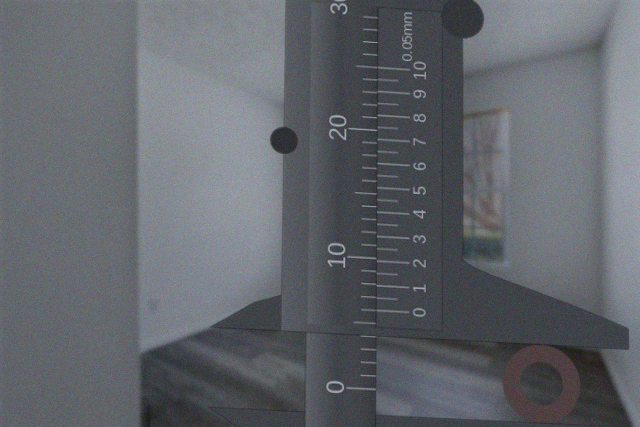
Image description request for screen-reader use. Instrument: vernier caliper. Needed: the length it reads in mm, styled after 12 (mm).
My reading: 6.0 (mm)
